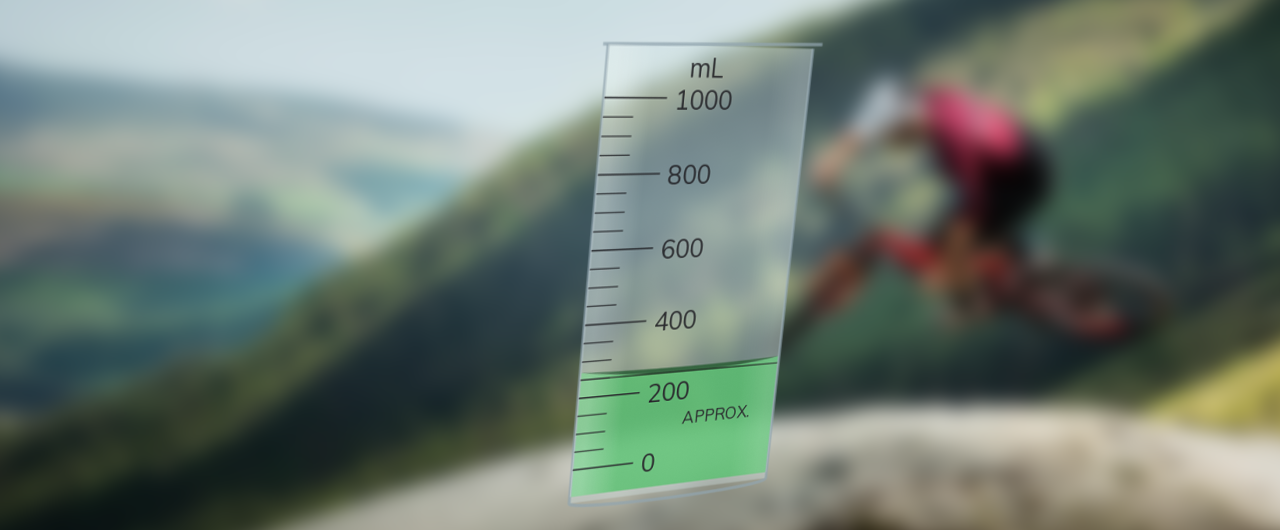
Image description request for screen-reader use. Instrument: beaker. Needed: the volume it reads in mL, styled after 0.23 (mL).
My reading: 250 (mL)
